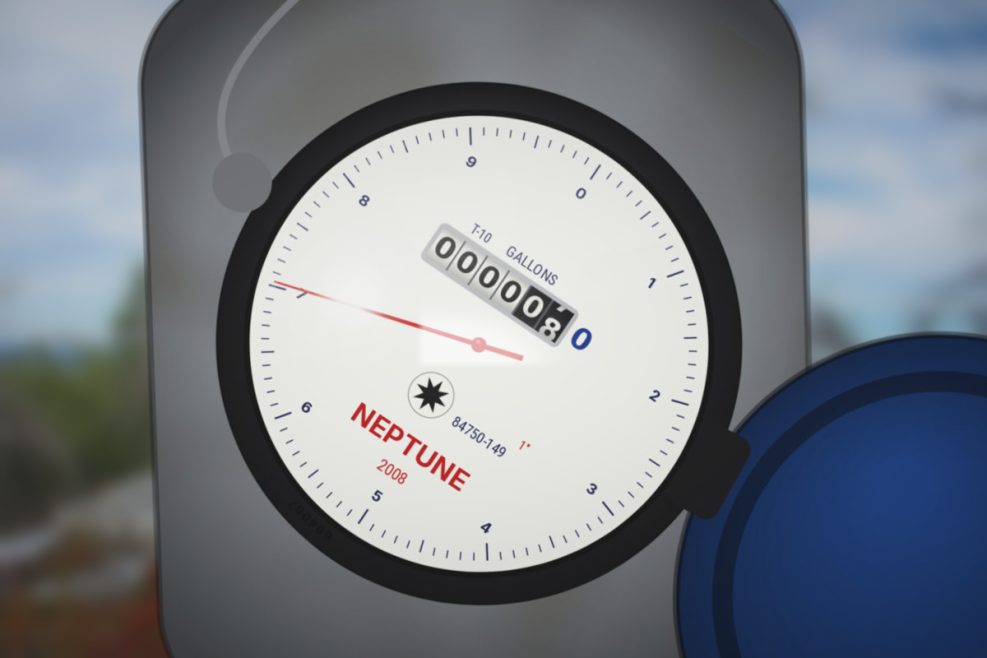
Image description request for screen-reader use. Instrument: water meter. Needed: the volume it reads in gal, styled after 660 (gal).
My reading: 77.0 (gal)
